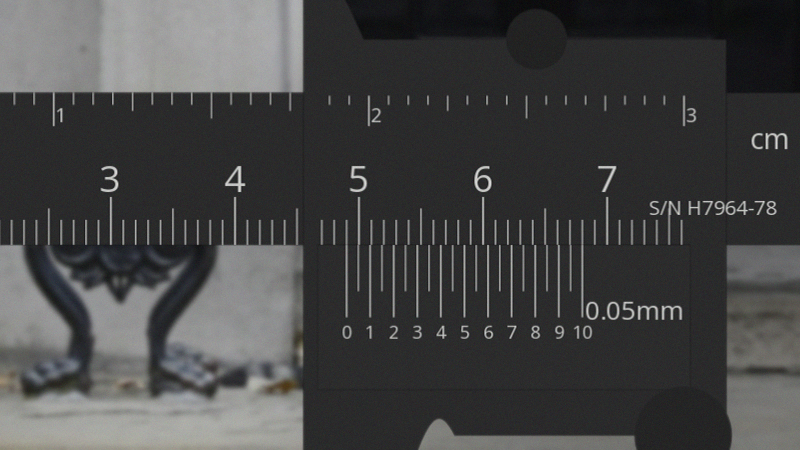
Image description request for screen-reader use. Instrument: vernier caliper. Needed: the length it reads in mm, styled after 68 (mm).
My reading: 49.0 (mm)
